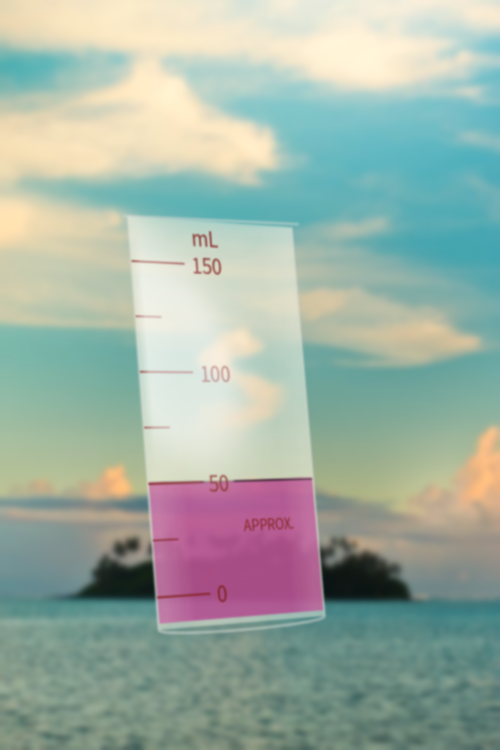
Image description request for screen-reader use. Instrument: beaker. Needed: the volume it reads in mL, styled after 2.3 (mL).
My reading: 50 (mL)
